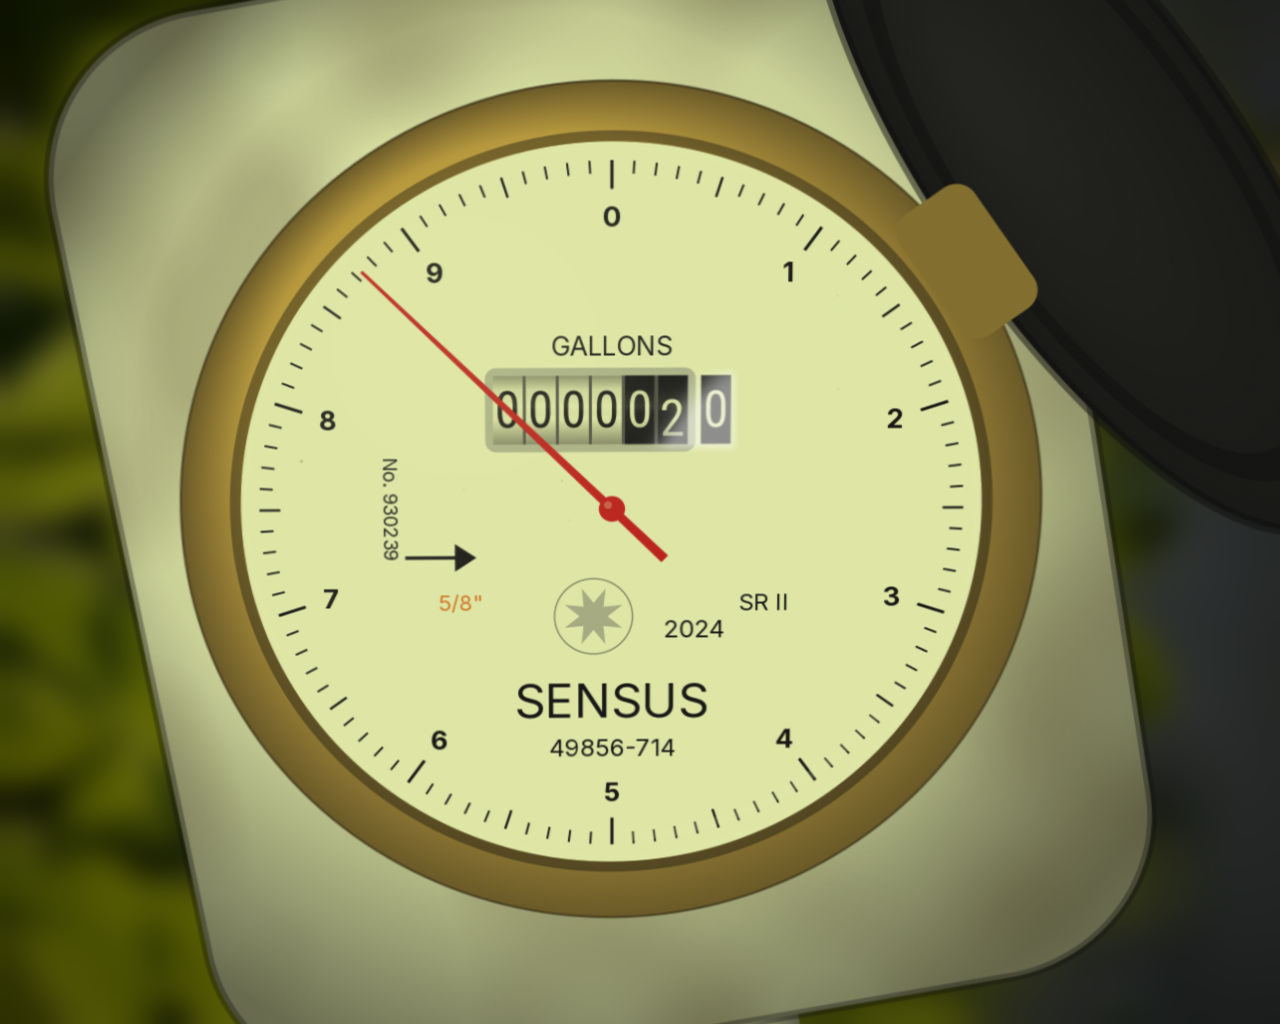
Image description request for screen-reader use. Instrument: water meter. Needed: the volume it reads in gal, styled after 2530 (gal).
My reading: 18.7 (gal)
